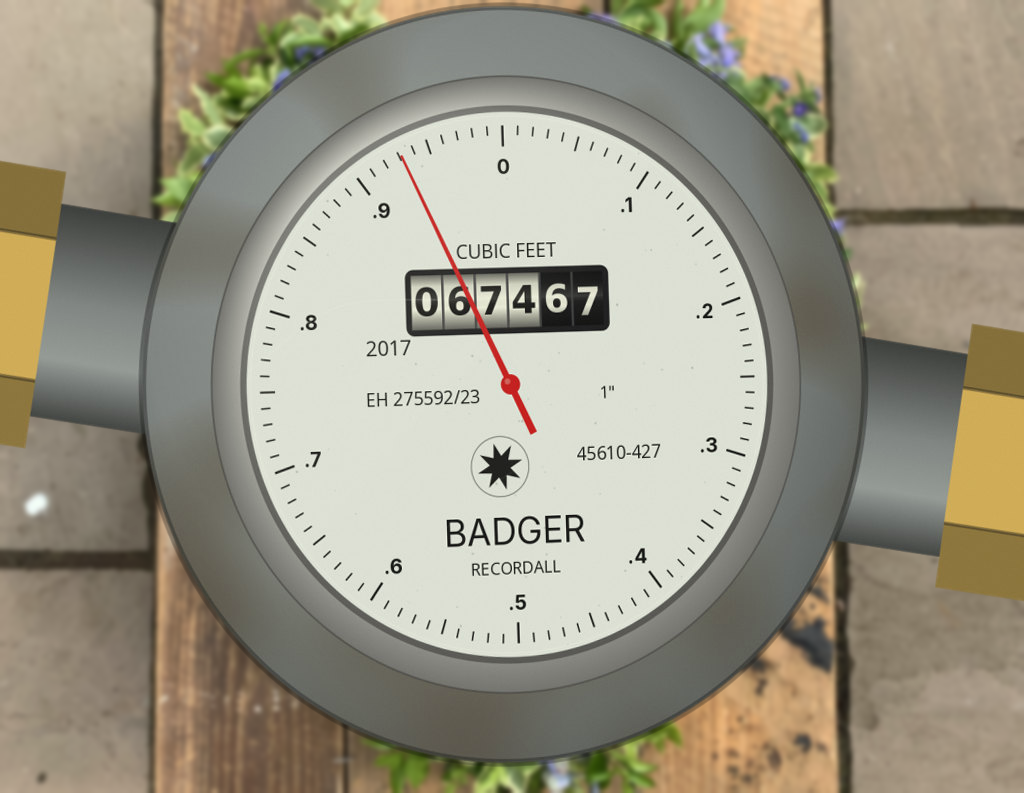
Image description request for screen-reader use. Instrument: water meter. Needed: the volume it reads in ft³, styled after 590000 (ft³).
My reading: 67466.93 (ft³)
